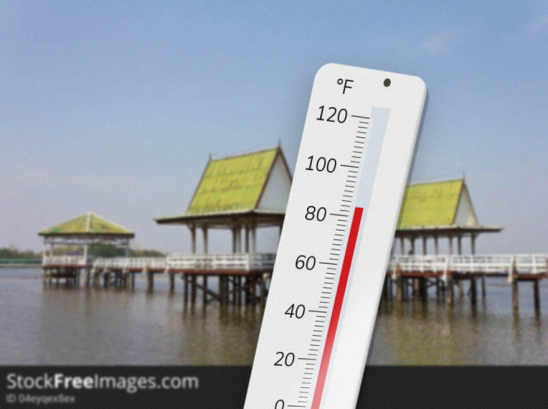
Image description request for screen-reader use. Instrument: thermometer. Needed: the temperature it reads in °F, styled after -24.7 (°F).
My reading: 84 (°F)
